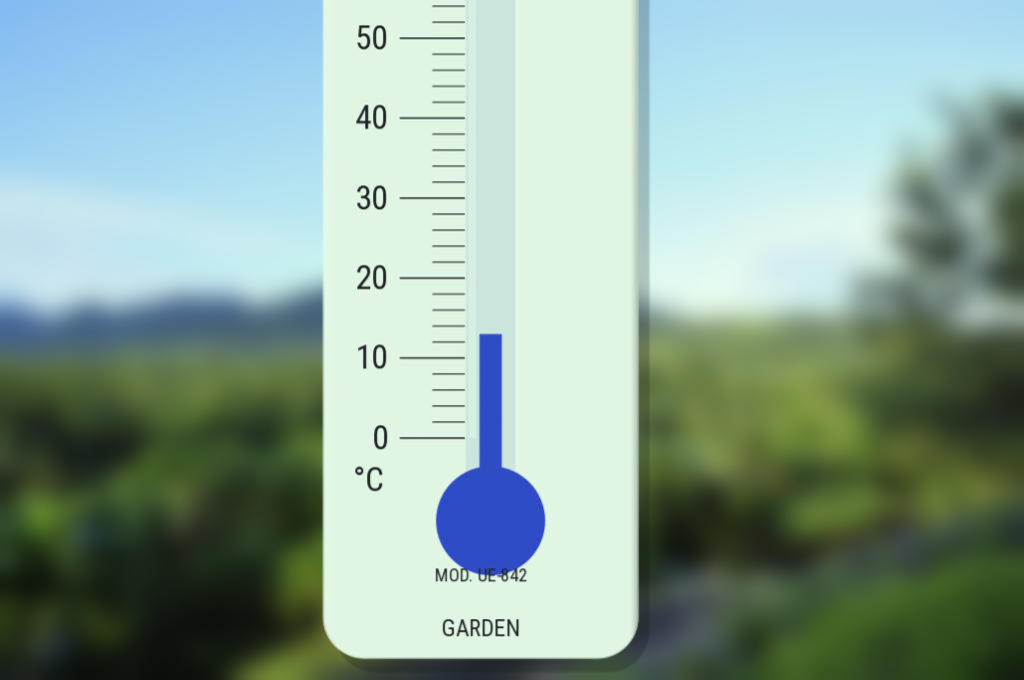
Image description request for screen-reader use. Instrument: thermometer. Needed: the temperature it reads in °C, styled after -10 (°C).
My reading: 13 (°C)
